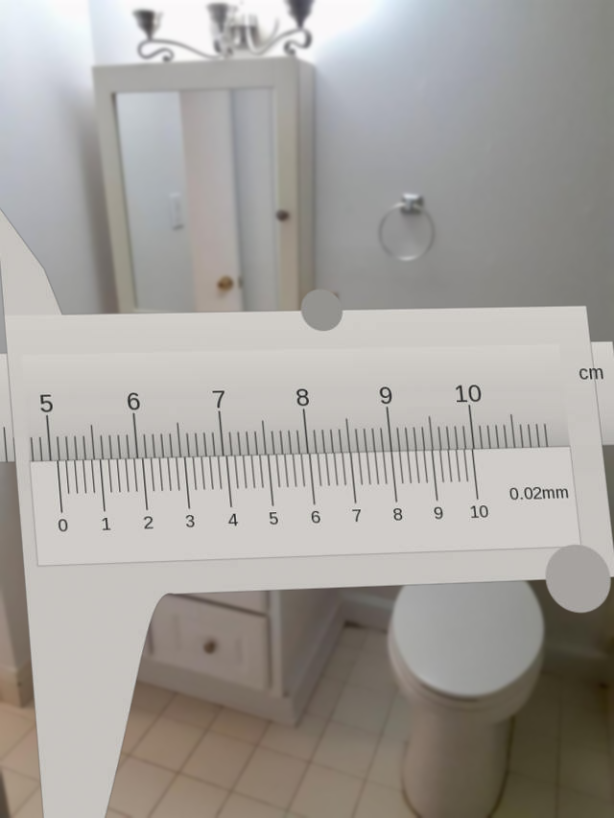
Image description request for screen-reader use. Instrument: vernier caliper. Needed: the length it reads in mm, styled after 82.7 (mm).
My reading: 50.8 (mm)
